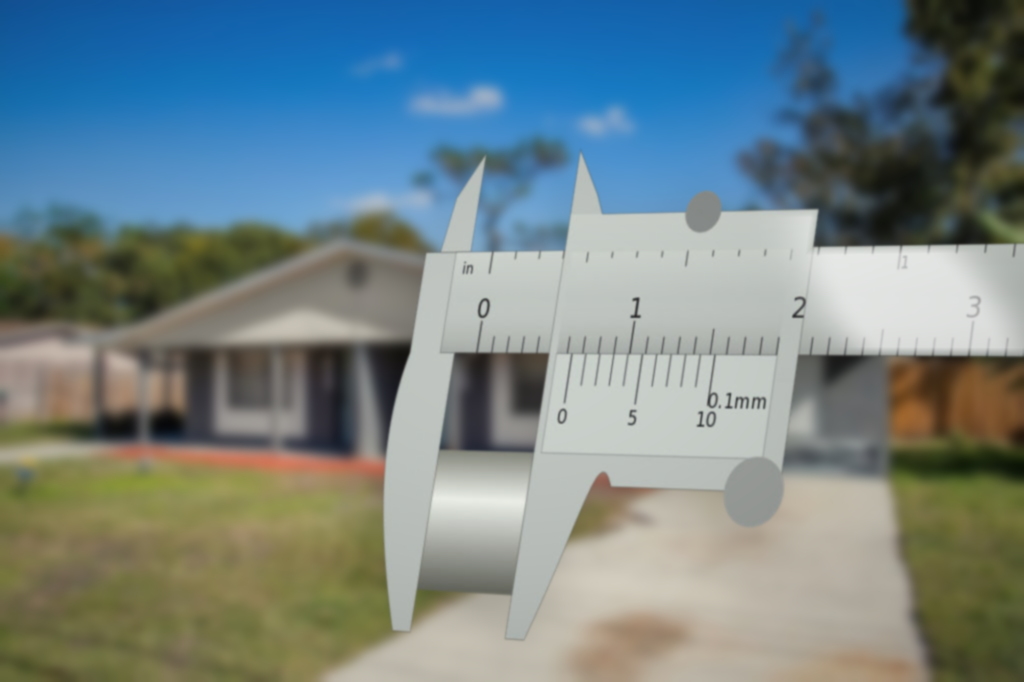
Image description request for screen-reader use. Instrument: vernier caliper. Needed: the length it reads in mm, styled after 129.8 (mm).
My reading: 6.3 (mm)
